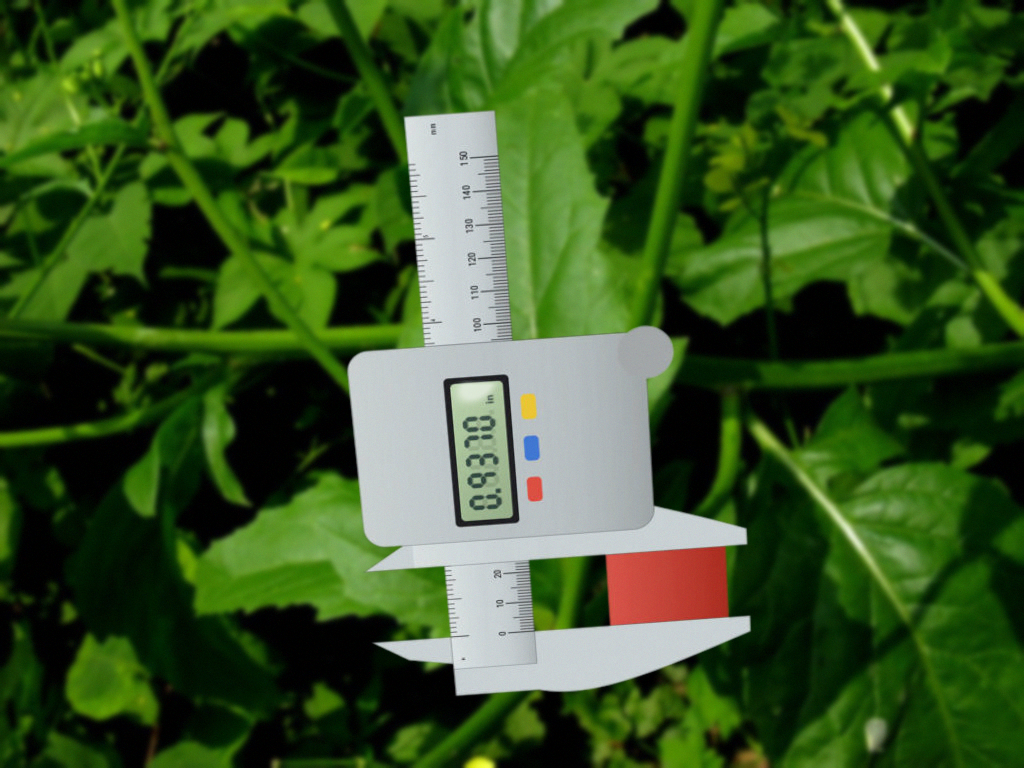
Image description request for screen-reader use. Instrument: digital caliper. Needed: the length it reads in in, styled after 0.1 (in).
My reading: 0.9370 (in)
